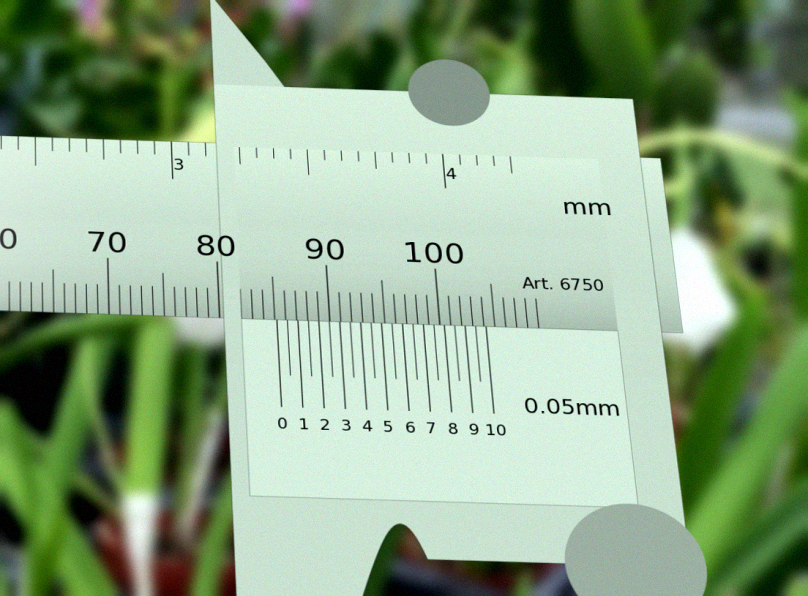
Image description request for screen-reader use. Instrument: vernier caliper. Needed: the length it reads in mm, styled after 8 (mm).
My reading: 85.2 (mm)
